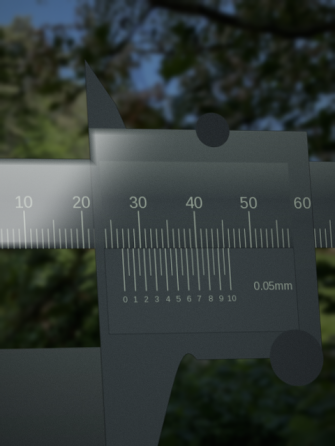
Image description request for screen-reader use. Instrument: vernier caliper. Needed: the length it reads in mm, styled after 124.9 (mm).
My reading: 26.8 (mm)
